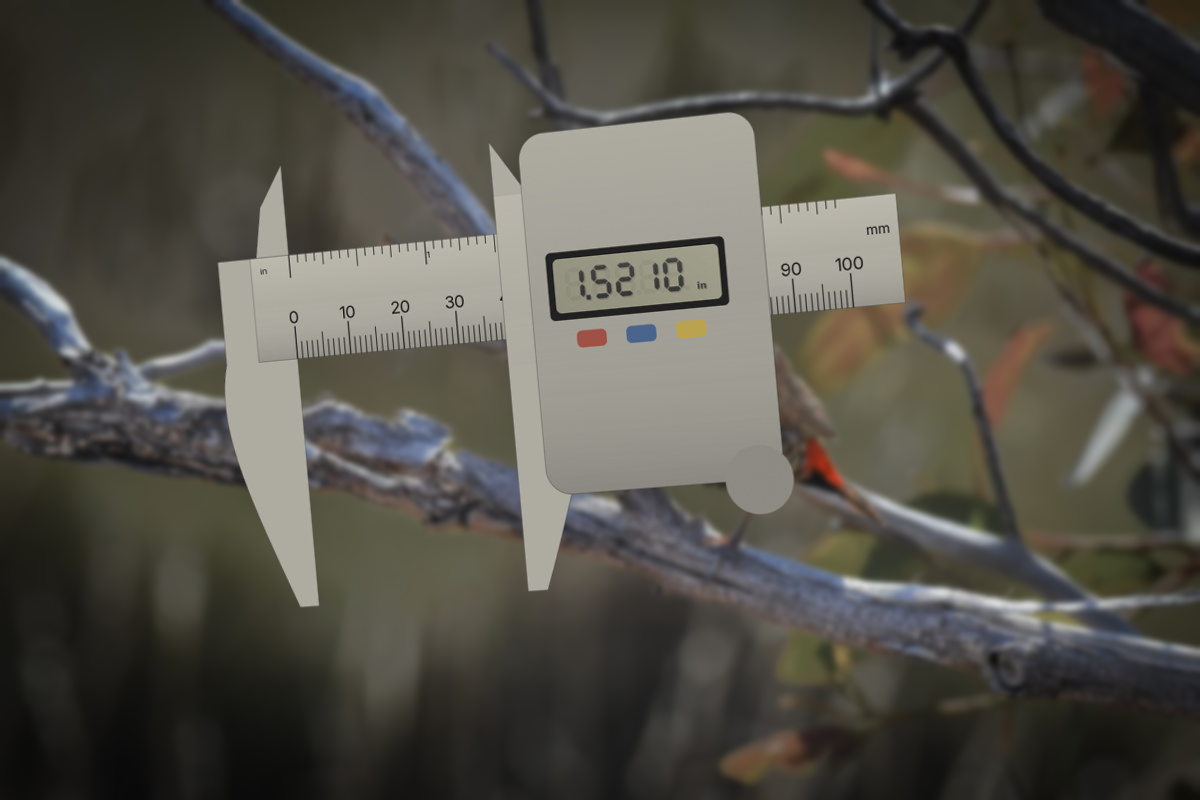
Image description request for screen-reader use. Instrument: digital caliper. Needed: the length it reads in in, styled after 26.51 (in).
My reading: 1.5210 (in)
